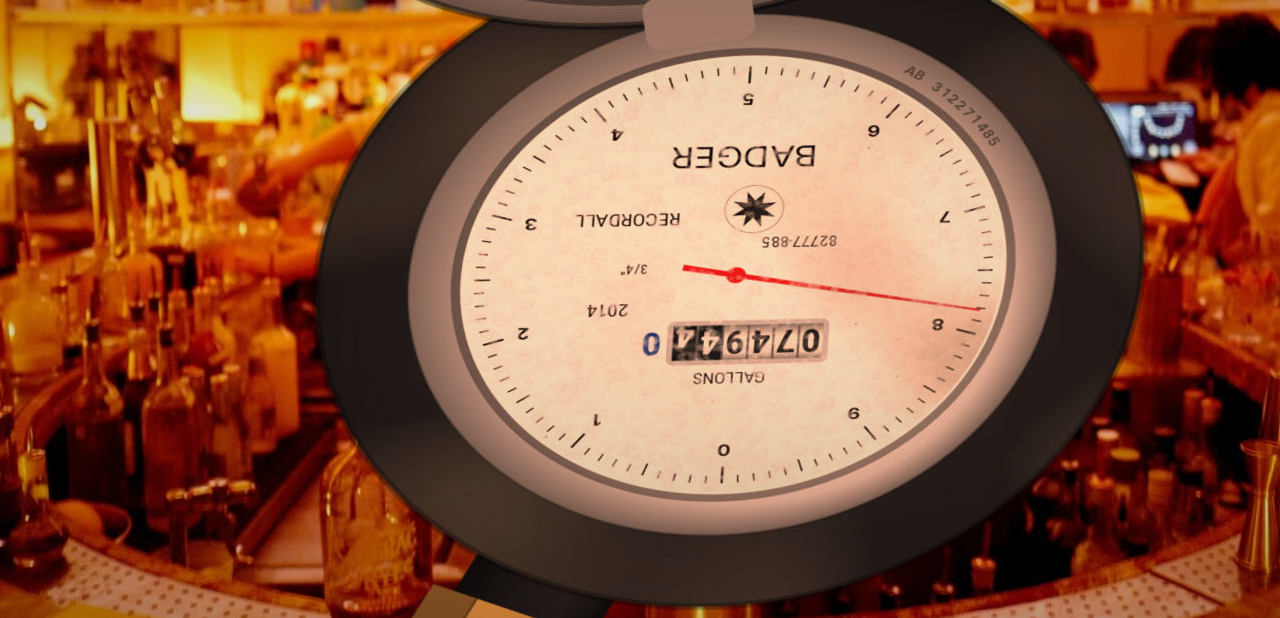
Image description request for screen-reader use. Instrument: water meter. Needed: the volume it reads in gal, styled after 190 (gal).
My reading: 749437.8 (gal)
